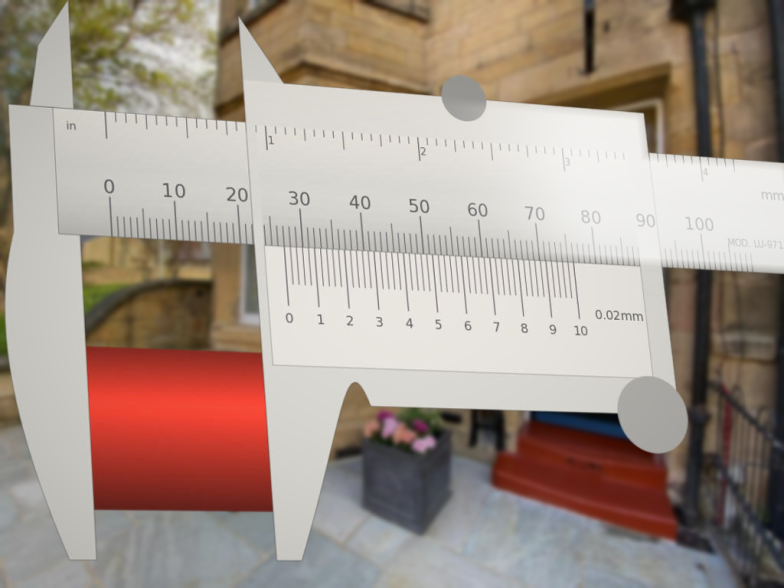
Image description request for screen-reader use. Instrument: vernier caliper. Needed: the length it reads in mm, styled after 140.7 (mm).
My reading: 27.0 (mm)
